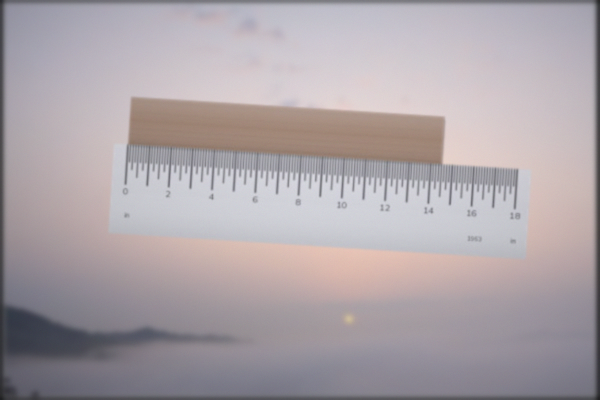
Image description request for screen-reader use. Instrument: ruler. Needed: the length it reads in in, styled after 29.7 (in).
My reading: 14.5 (in)
